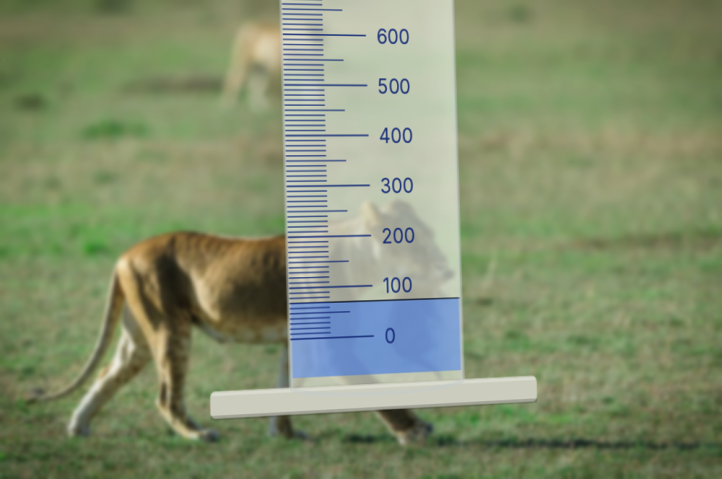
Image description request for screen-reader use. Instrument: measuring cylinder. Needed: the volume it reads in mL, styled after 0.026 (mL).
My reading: 70 (mL)
